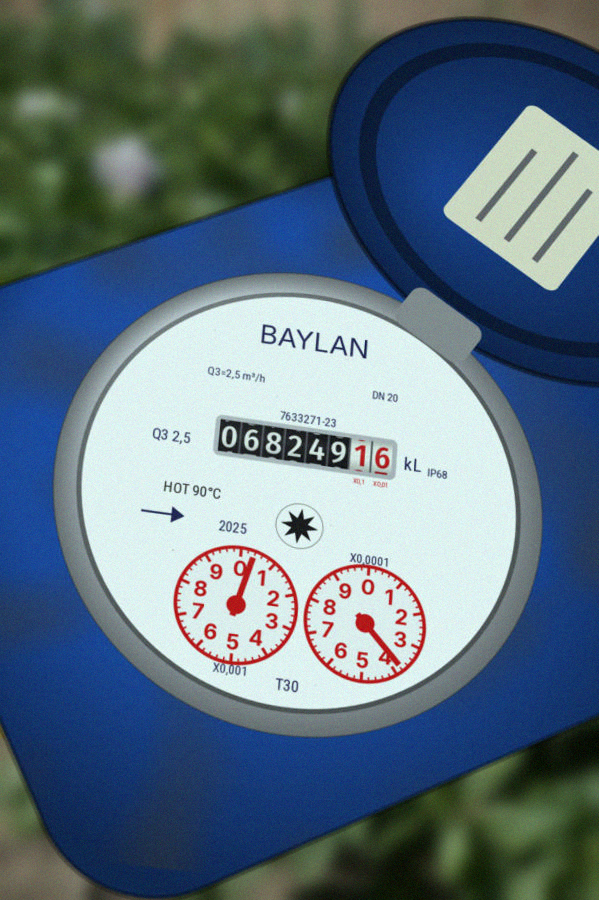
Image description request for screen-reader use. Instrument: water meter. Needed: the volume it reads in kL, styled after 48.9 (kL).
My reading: 68249.1603 (kL)
